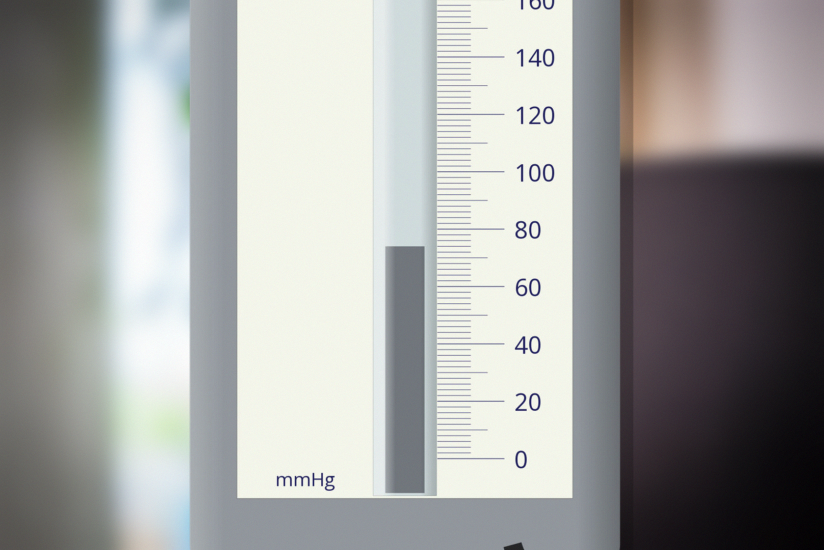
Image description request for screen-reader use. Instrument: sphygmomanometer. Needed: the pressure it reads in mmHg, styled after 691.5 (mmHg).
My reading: 74 (mmHg)
